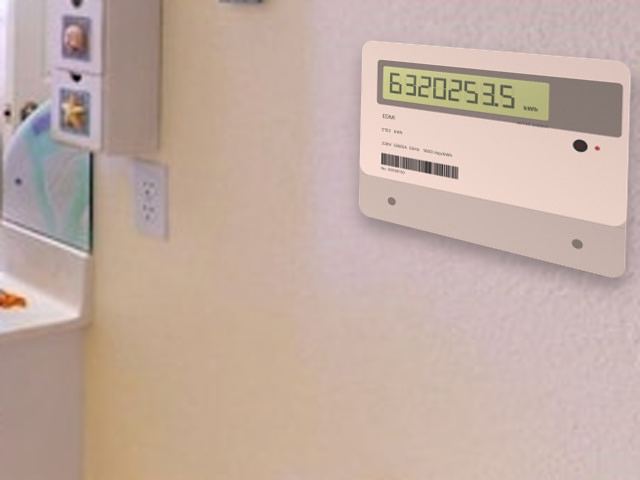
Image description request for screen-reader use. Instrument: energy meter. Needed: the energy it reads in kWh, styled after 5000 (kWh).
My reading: 6320253.5 (kWh)
